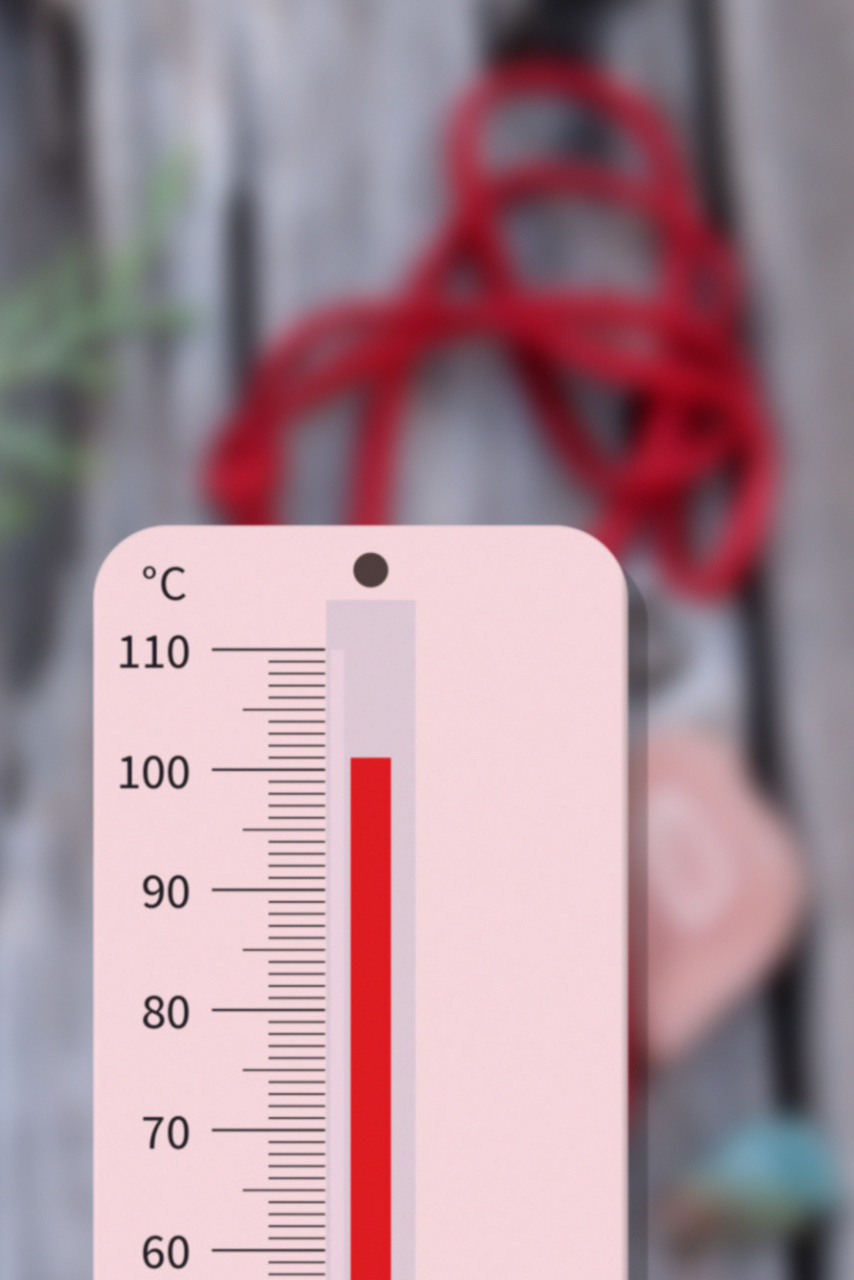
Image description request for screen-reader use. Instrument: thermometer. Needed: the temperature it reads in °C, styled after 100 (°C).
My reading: 101 (°C)
